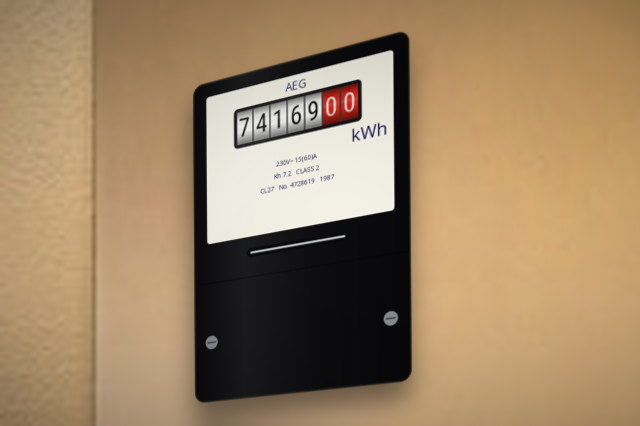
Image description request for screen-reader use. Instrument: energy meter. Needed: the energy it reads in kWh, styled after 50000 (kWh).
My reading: 74169.00 (kWh)
